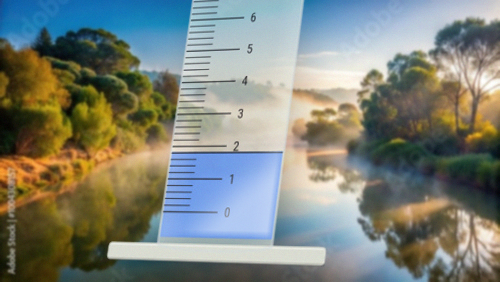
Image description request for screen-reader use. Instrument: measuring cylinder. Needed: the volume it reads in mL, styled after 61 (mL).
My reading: 1.8 (mL)
